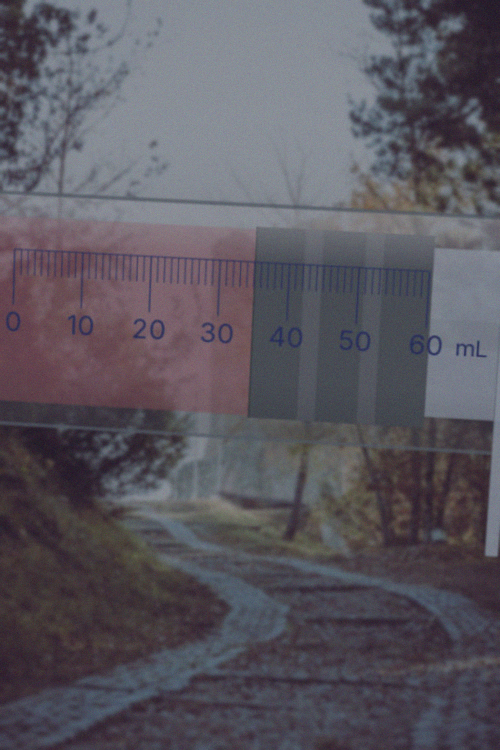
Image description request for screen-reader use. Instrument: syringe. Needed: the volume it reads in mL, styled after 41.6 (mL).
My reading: 35 (mL)
